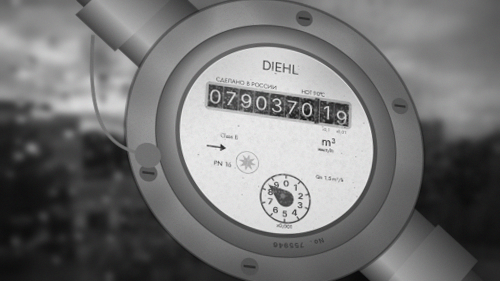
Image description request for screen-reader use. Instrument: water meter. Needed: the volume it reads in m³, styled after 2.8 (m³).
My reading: 790370.188 (m³)
